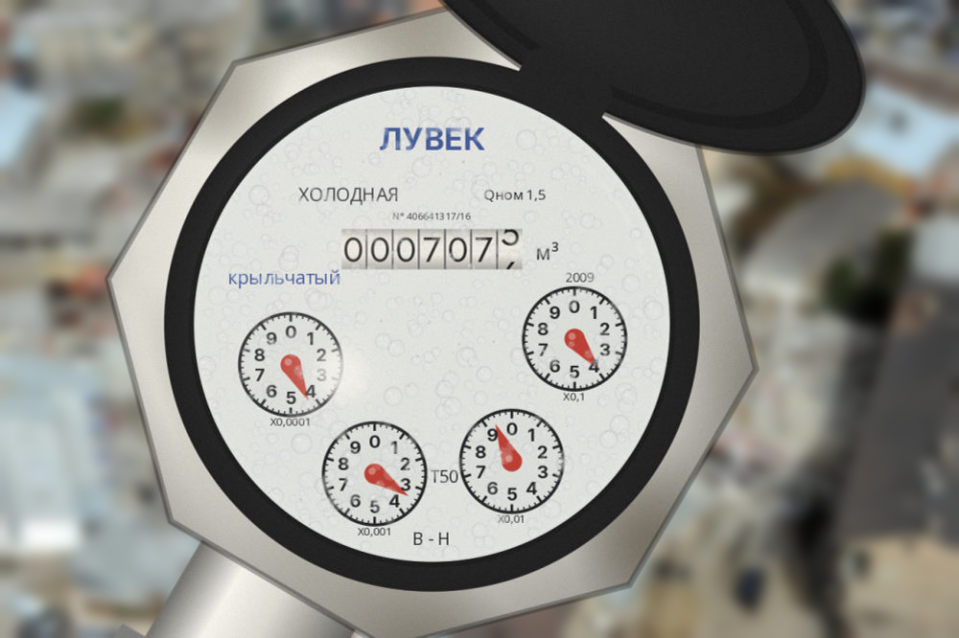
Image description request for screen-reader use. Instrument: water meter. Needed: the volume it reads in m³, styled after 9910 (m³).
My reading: 7075.3934 (m³)
